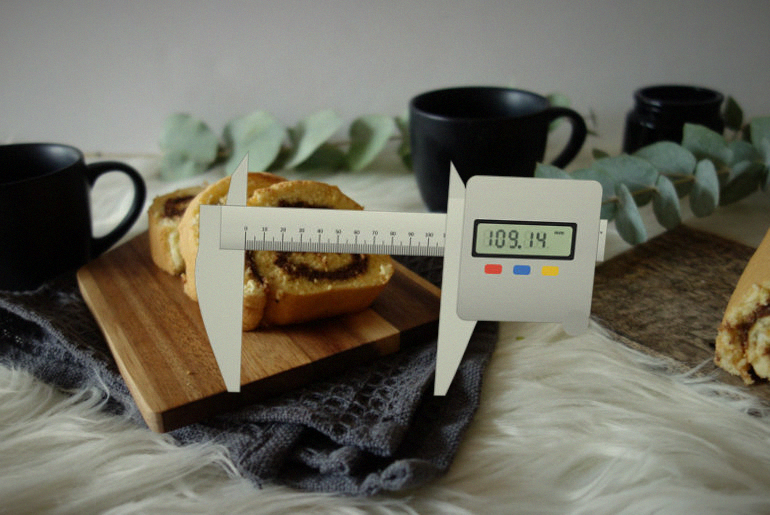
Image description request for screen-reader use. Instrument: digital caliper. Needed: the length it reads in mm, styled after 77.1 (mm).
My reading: 109.14 (mm)
